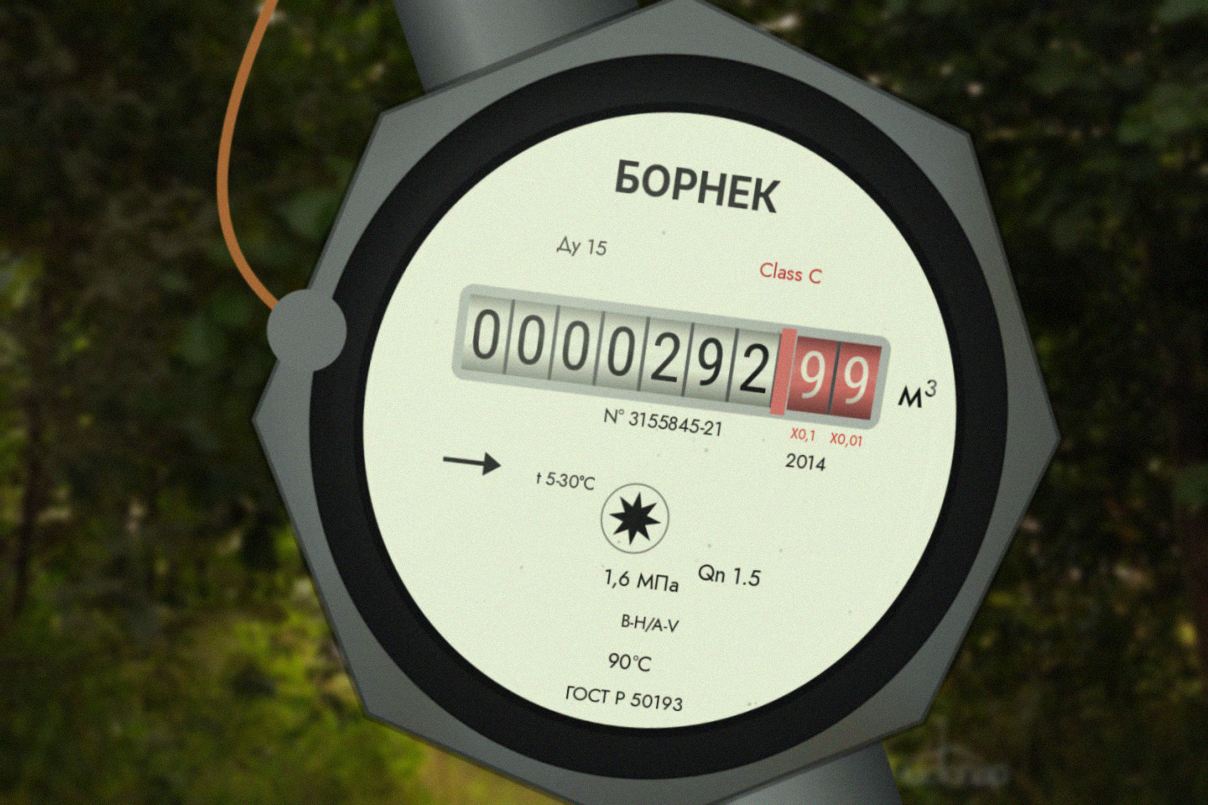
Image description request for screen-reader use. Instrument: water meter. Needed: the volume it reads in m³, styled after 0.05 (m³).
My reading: 292.99 (m³)
